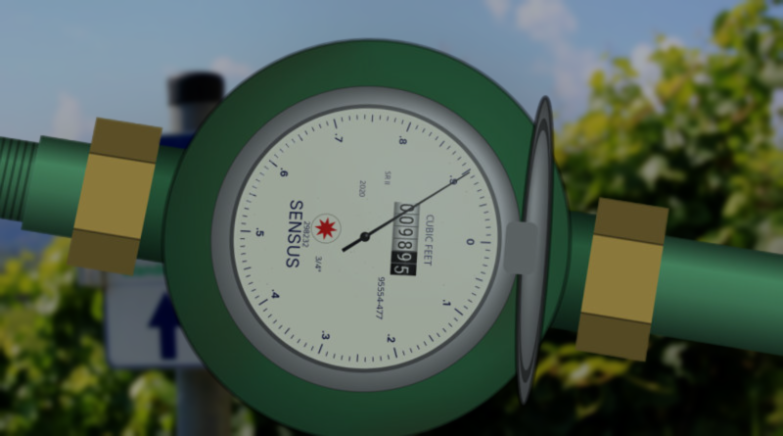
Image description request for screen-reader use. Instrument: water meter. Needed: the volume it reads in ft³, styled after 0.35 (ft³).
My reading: 9894.90 (ft³)
